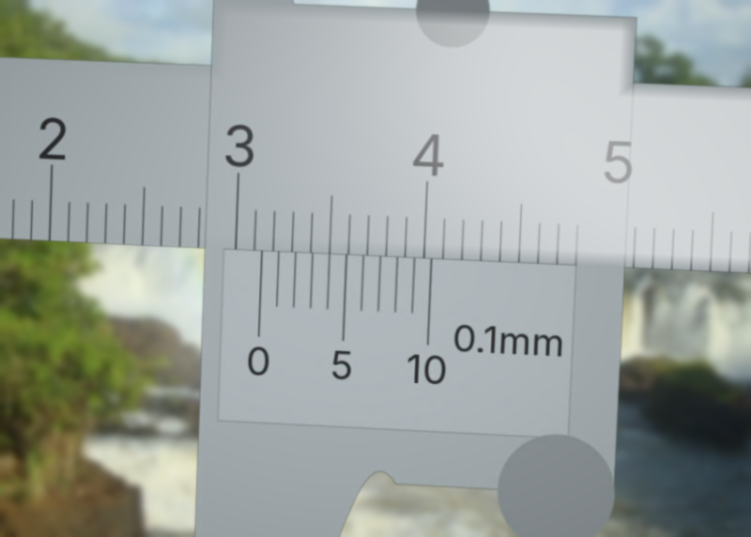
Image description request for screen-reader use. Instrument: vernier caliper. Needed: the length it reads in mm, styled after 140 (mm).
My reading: 31.4 (mm)
